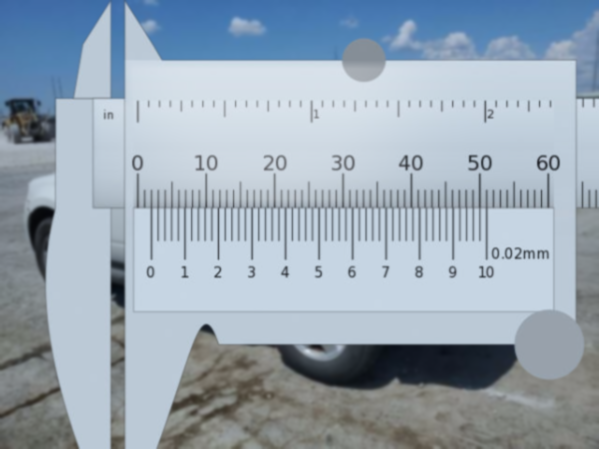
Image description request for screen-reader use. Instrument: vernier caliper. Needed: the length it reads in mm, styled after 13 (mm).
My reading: 2.0 (mm)
